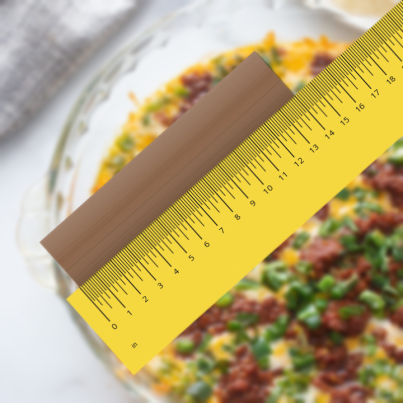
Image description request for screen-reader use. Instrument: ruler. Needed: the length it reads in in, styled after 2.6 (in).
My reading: 14 (in)
